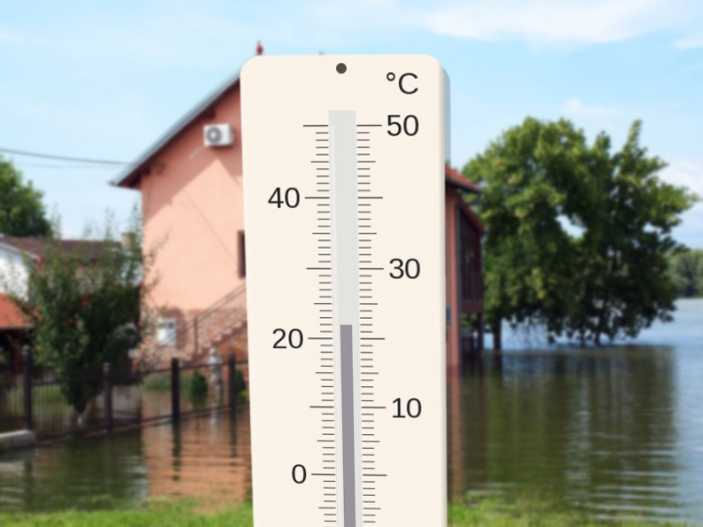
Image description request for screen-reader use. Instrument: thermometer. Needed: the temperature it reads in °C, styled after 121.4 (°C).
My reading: 22 (°C)
